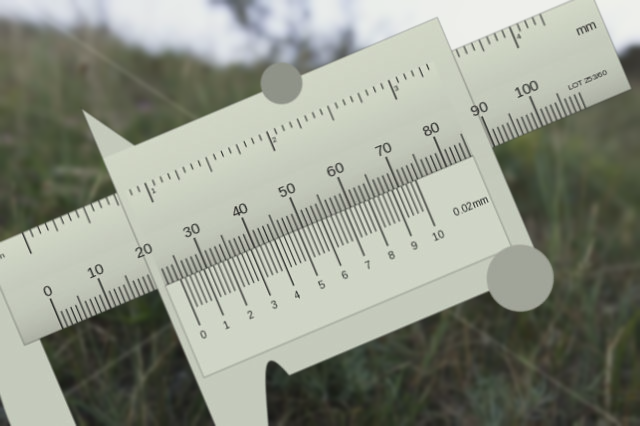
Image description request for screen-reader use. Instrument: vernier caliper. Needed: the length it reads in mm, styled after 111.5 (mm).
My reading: 24.5 (mm)
